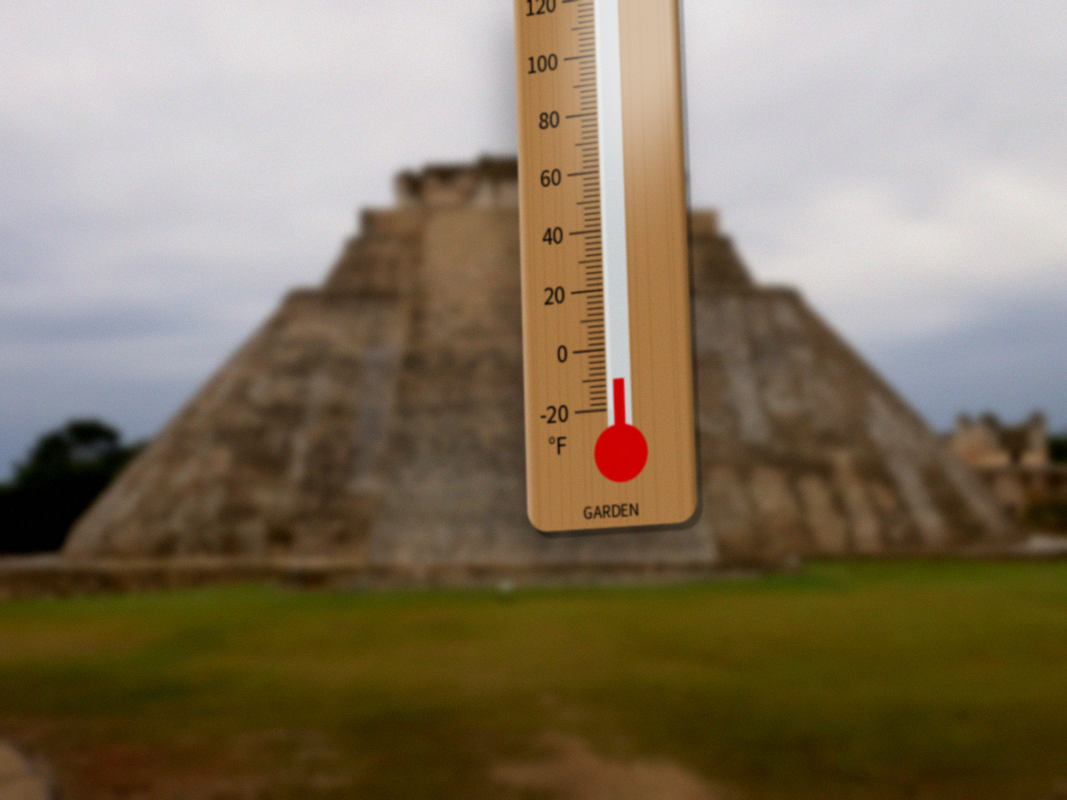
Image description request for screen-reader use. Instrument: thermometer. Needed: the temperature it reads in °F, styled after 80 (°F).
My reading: -10 (°F)
